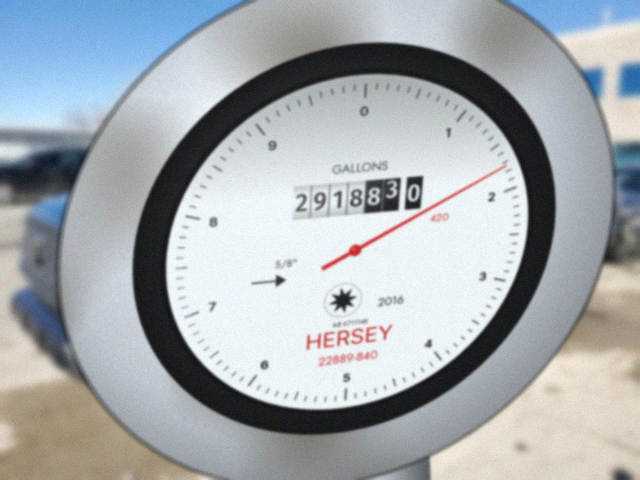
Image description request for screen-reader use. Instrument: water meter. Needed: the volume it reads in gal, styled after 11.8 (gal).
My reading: 2918831.7 (gal)
